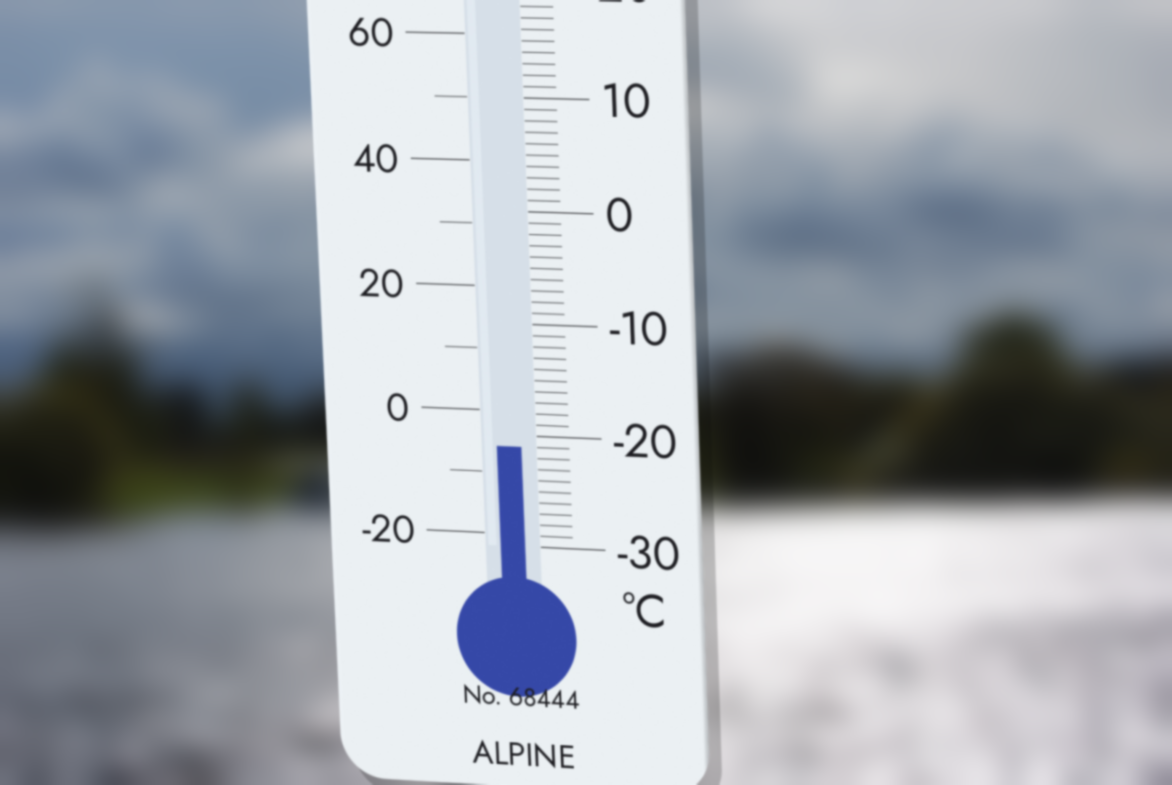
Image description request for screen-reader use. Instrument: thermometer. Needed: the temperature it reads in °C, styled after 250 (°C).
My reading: -21 (°C)
